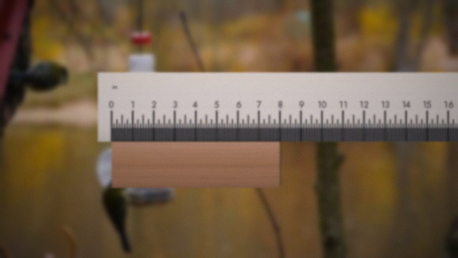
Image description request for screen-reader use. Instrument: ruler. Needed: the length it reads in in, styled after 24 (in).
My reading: 8 (in)
